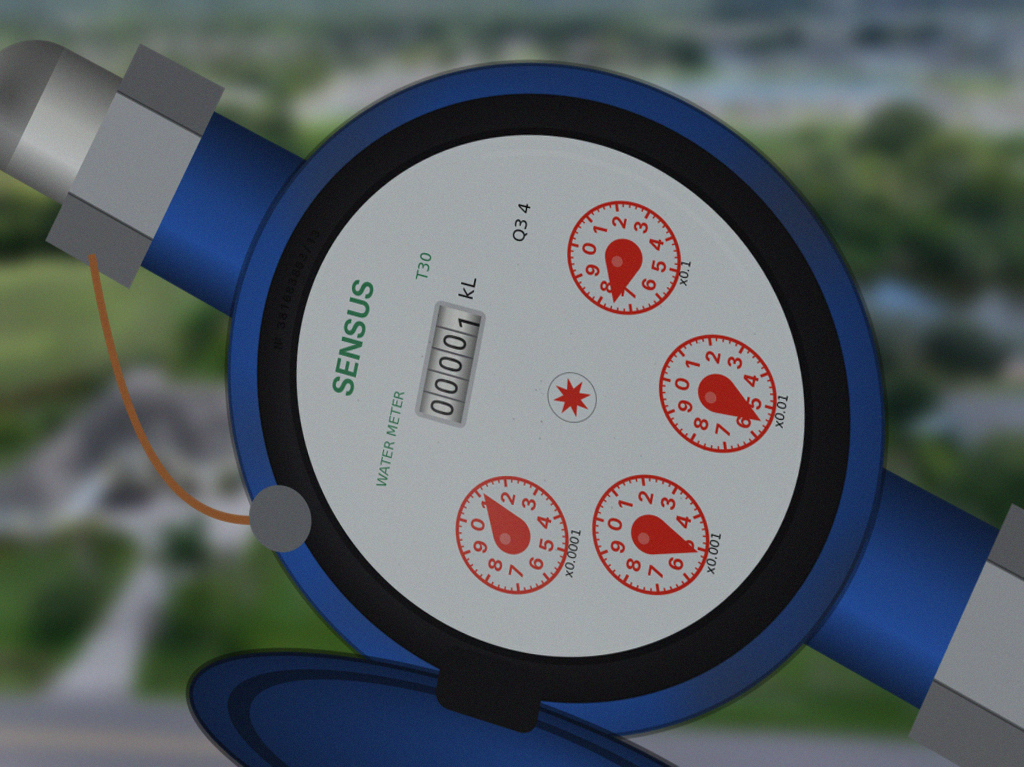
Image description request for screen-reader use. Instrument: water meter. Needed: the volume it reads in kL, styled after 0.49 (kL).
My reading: 0.7551 (kL)
